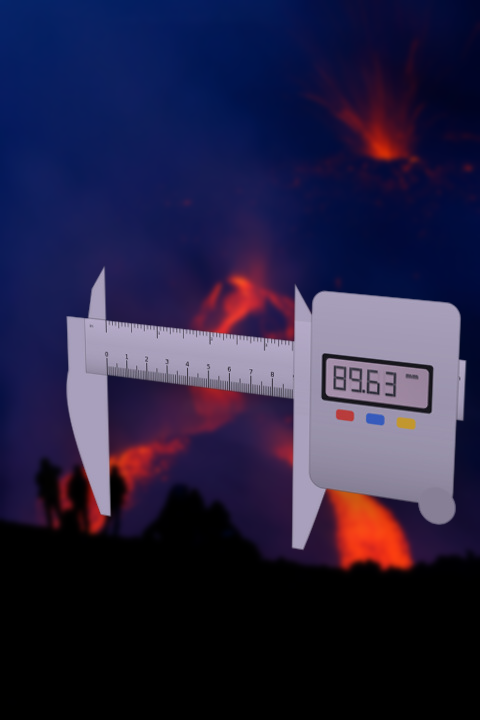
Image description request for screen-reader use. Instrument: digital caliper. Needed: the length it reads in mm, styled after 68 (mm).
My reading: 89.63 (mm)
